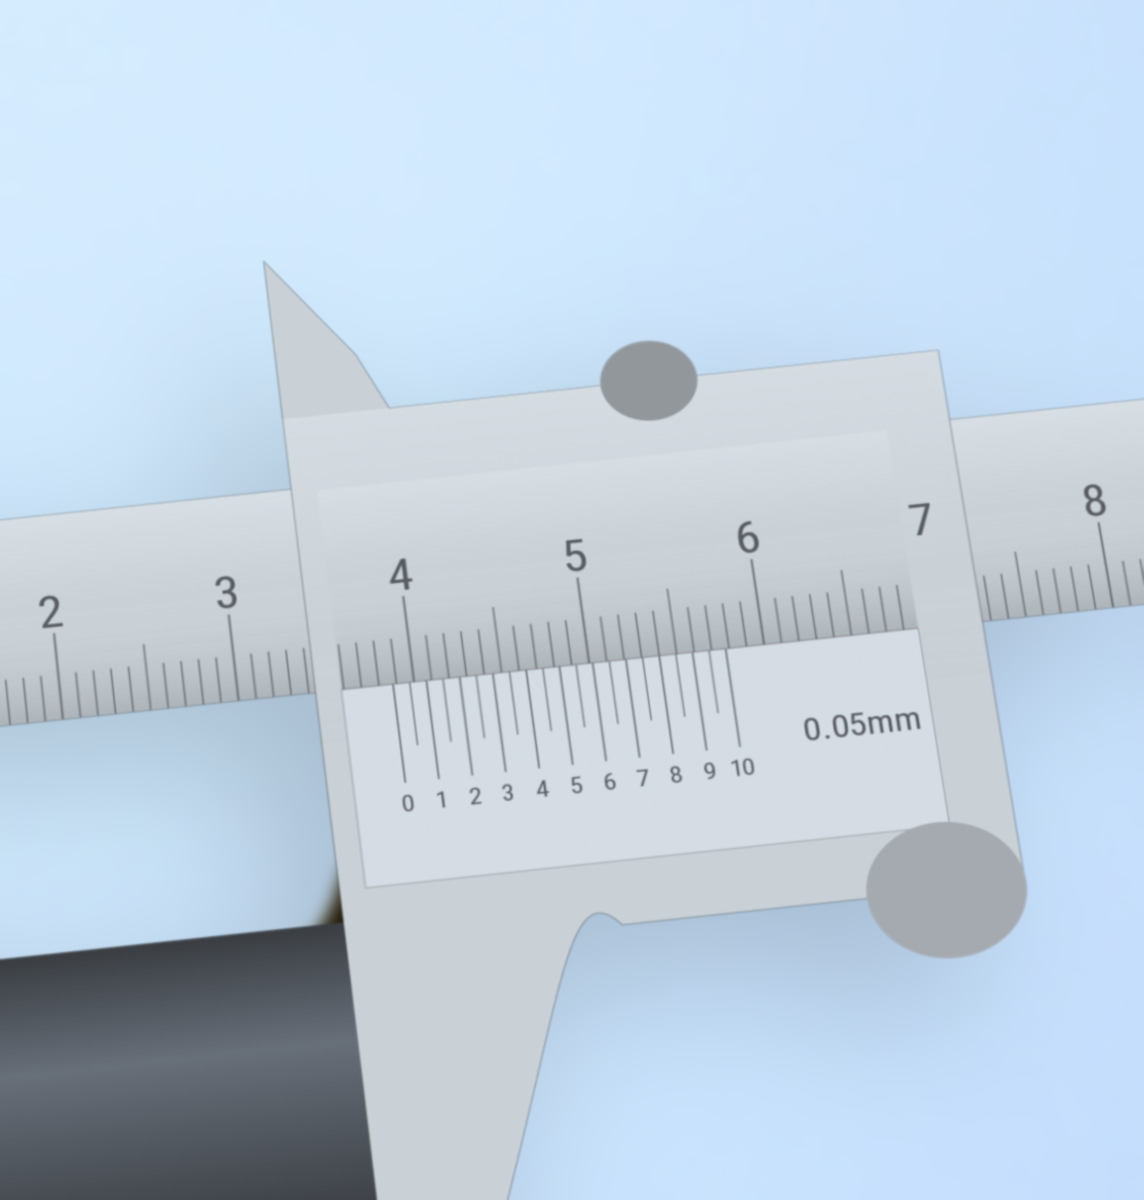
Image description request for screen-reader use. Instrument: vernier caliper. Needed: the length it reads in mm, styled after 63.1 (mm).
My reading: 38.8 (mm)
